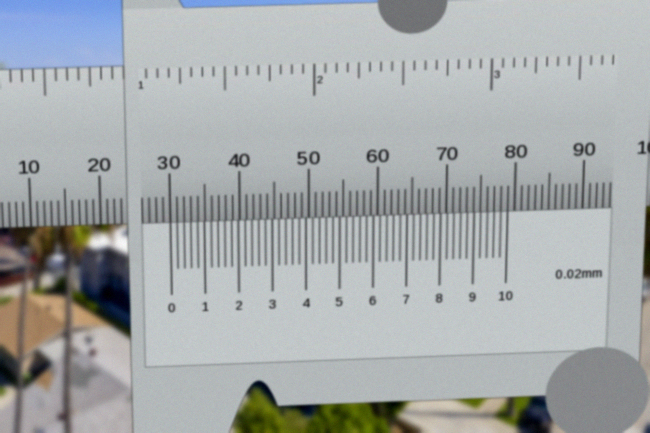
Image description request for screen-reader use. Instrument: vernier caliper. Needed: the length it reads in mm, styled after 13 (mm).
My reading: 30.0 (mm)
